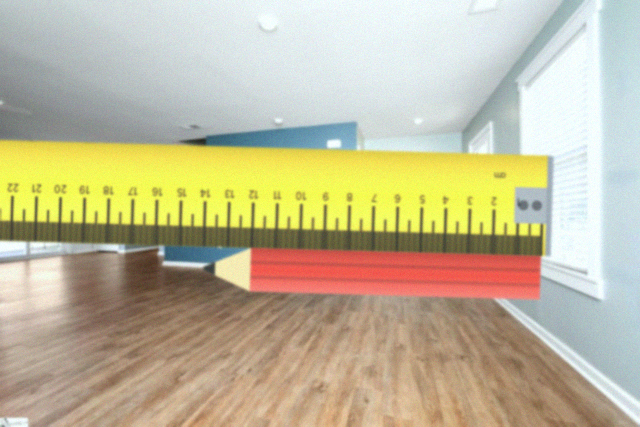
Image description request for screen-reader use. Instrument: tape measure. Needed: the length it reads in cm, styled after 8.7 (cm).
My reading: 14 (cm)
